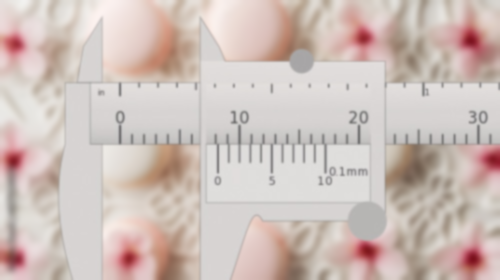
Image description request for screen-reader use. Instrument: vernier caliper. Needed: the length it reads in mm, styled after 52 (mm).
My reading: 8.2 (mm)
